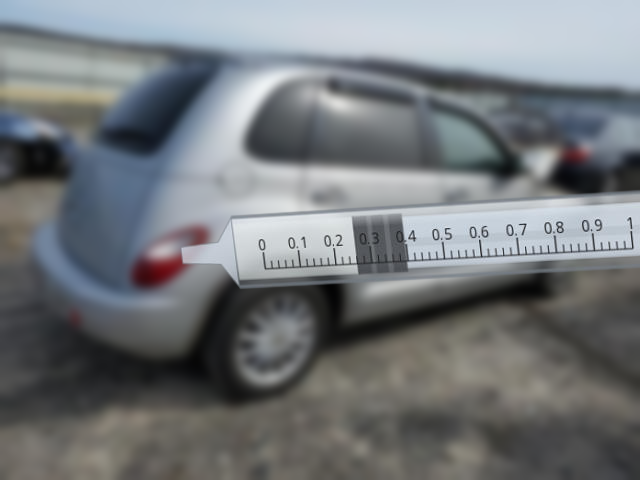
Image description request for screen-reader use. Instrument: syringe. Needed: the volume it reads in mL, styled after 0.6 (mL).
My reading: 0.26 (mL)
